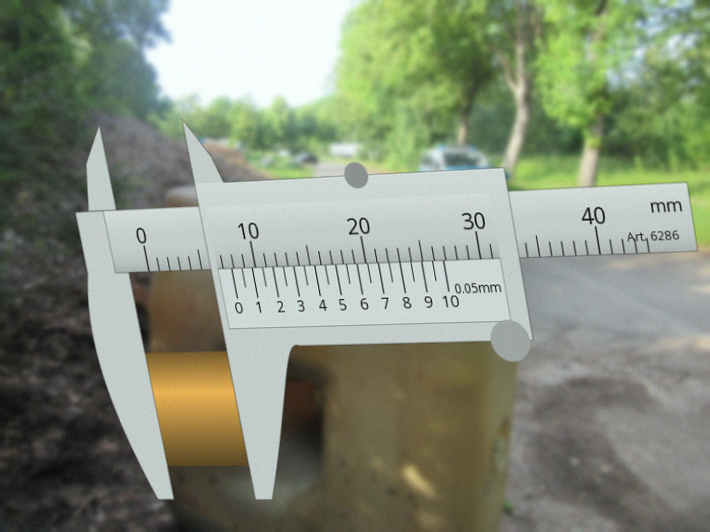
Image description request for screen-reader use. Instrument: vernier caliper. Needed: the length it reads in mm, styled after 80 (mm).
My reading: 7.8 (mm)
